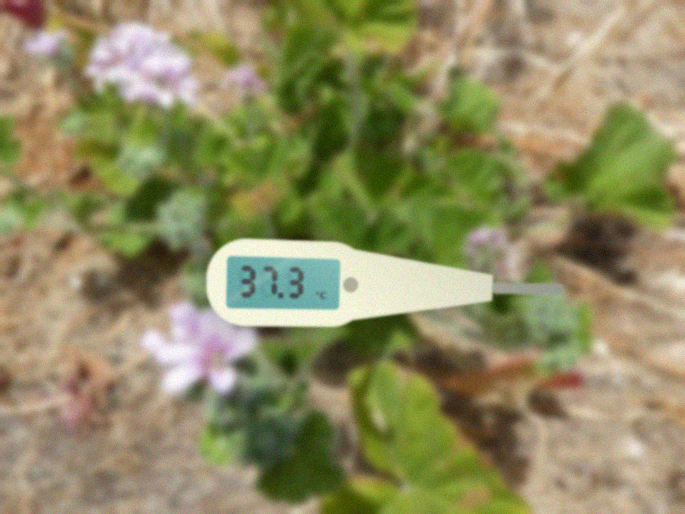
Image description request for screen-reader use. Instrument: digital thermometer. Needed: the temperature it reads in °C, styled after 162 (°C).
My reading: 37.3 (°C)
